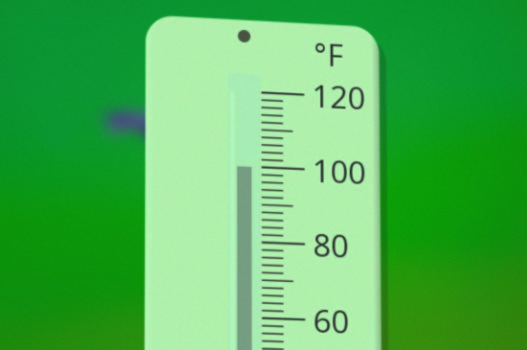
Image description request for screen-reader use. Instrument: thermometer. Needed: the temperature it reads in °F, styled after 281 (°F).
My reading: 100 (°F)
